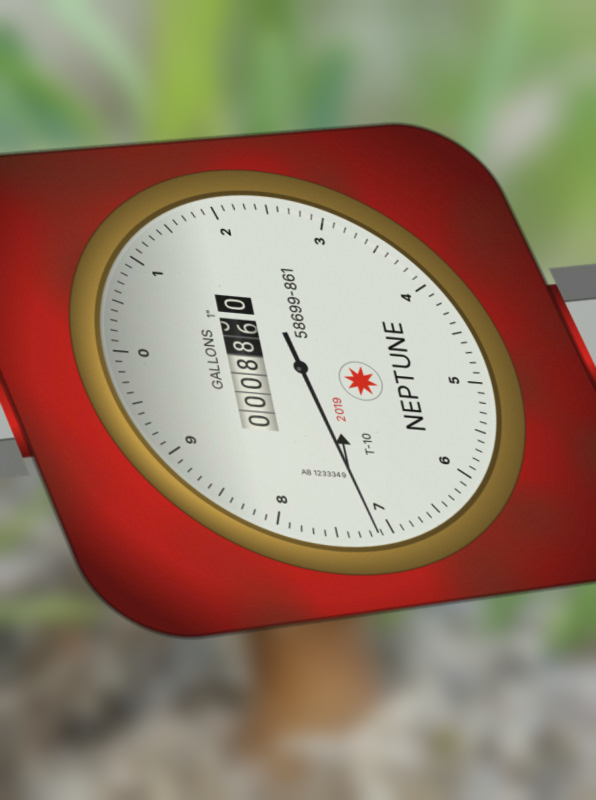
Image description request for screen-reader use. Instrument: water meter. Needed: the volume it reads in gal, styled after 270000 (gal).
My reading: 8857.1 (gal)
